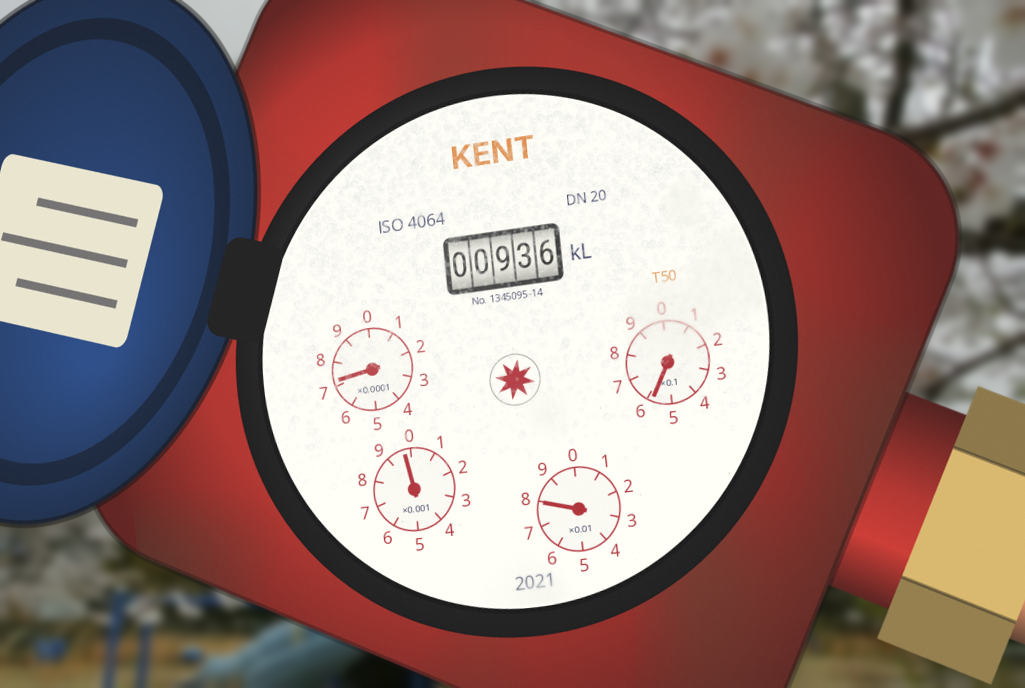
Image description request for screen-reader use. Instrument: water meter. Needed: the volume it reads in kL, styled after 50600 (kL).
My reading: 936.5797 (kL)
